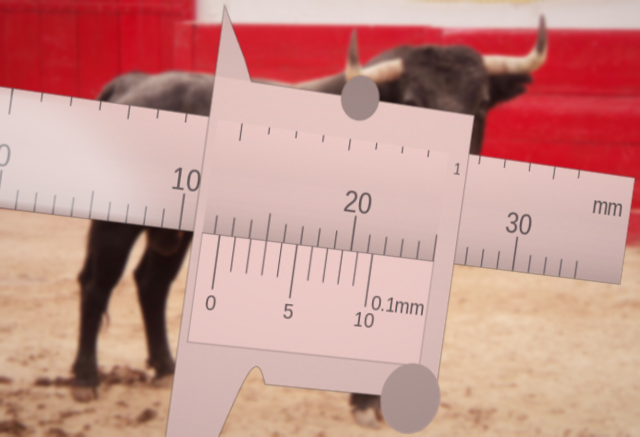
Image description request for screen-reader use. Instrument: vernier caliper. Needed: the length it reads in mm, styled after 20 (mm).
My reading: 12.3 (mm)
